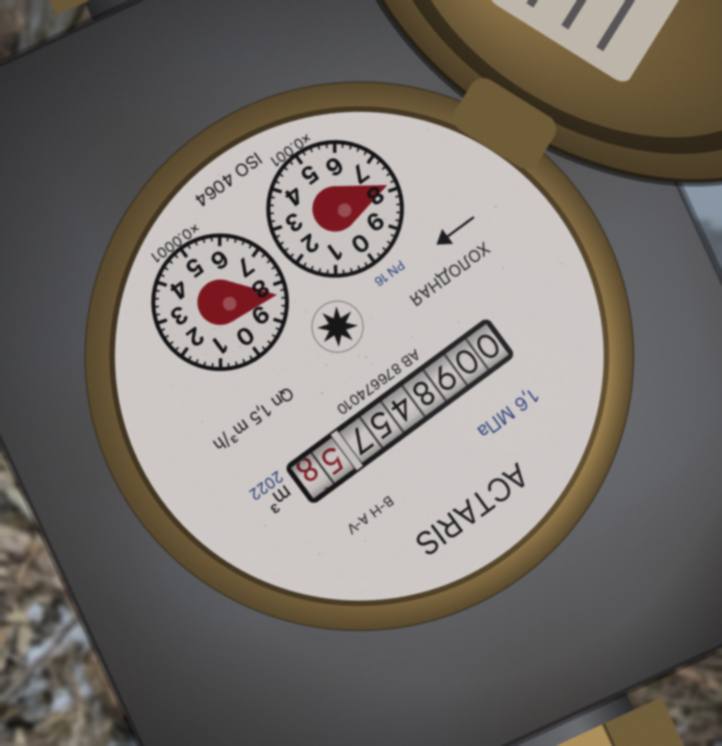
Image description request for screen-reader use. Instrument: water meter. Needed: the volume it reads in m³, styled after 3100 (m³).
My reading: 98457.5778 (m³)
